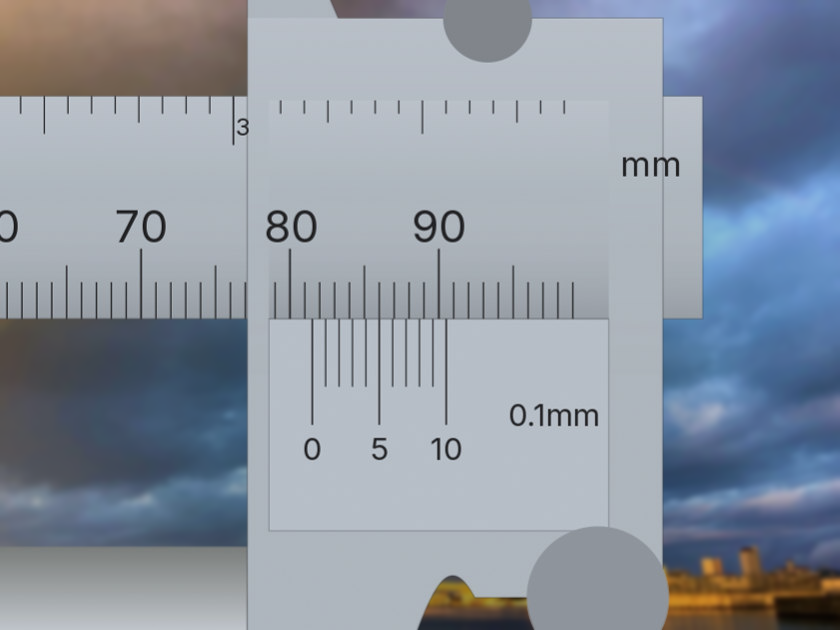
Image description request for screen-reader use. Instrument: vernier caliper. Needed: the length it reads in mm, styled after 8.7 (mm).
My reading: 81.5 (mm)
